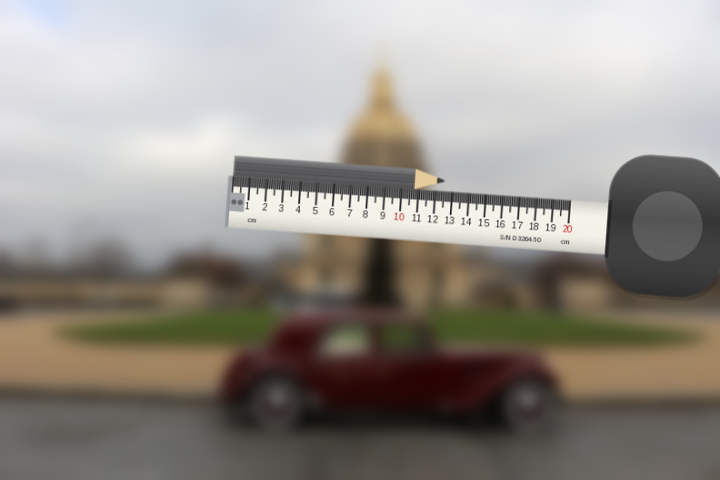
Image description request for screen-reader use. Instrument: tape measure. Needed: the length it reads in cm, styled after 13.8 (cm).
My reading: 12.5 (cm)
